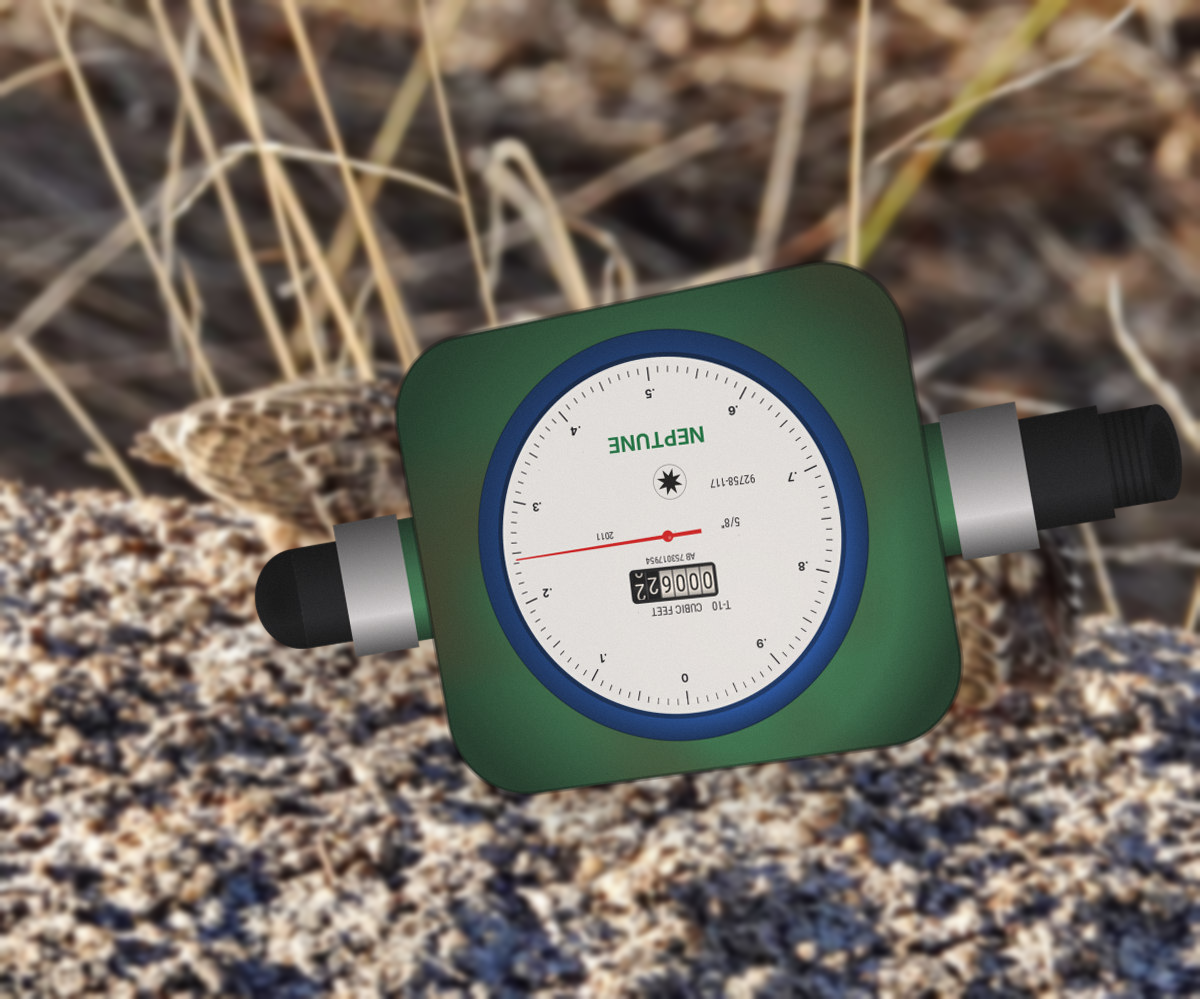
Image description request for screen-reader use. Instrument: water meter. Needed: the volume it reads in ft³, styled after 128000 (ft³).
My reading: 622.24 (ft³)
